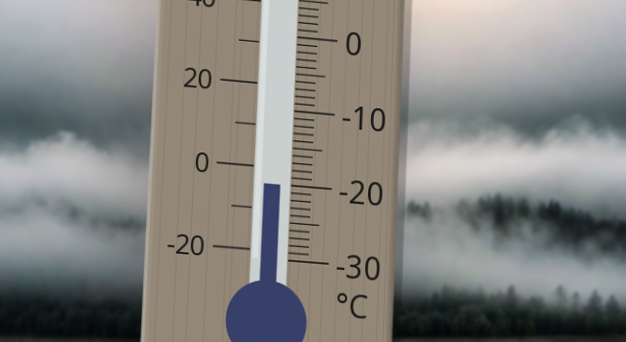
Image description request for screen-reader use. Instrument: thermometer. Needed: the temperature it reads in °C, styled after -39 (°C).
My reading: -20 (°C)
